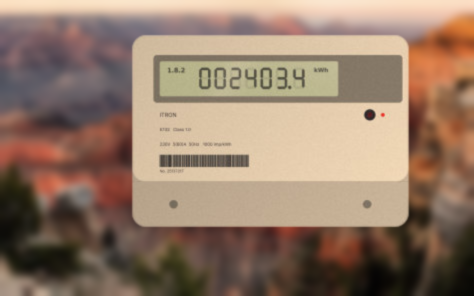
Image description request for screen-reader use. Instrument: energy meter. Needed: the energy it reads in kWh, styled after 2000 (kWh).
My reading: 2403.4 (kWh)
